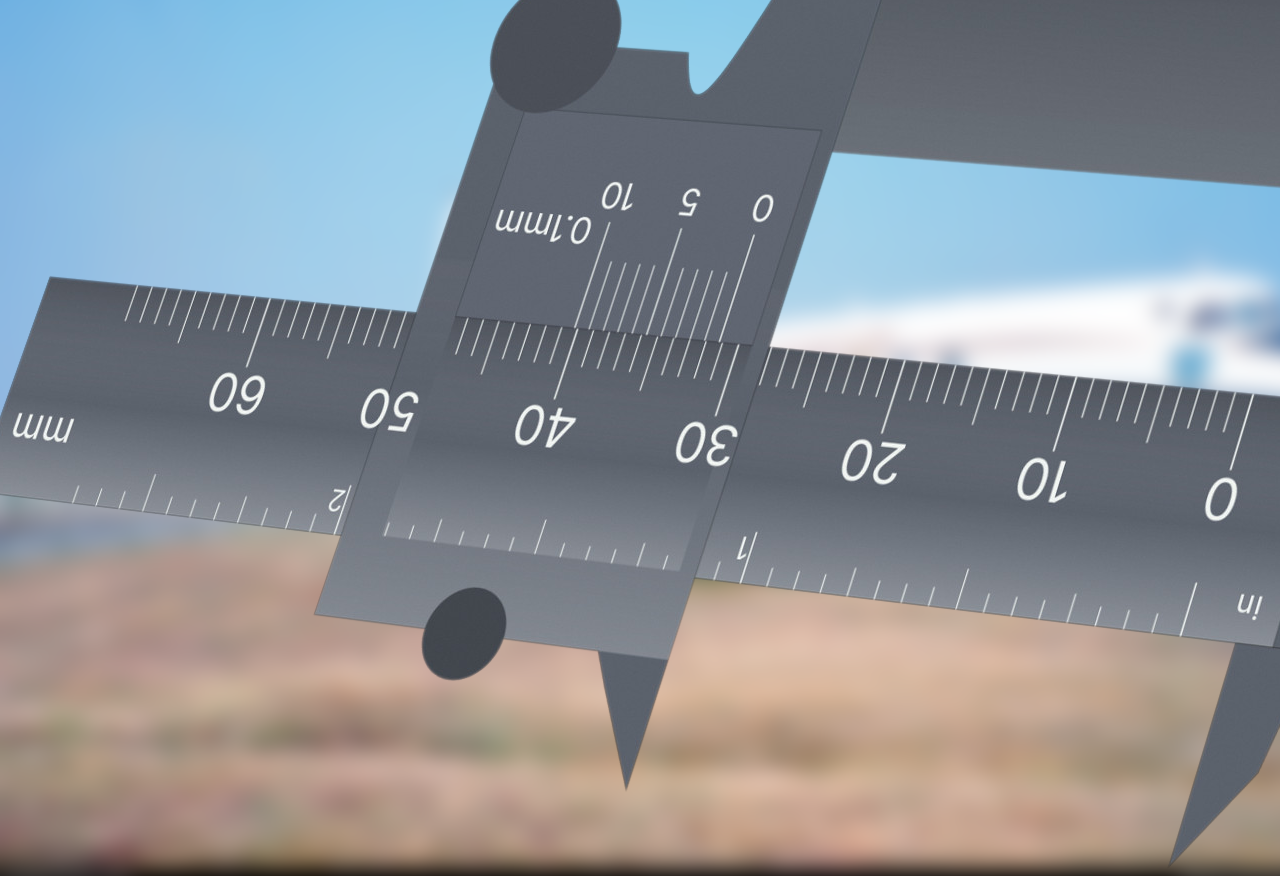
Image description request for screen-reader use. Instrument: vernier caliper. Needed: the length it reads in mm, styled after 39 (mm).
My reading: 31.2 (mm)
